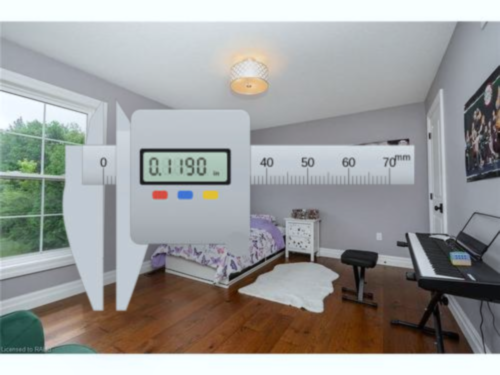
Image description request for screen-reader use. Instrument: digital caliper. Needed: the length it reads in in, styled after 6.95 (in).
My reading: 0.1190 (in)
